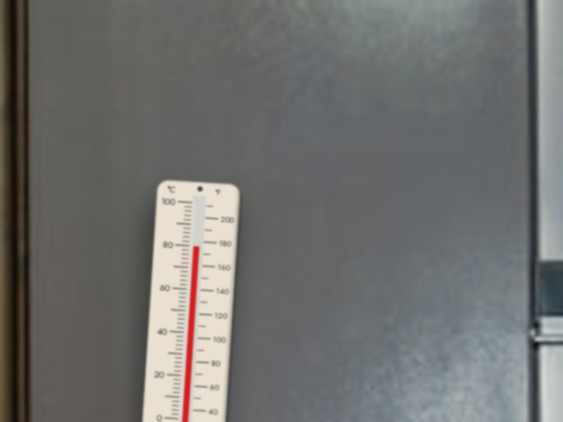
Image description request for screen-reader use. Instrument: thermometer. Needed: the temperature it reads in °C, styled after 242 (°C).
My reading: 80 (°C)
